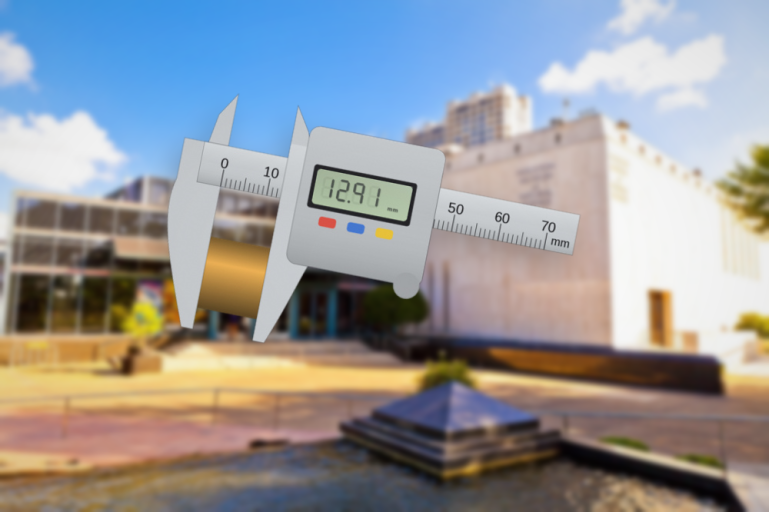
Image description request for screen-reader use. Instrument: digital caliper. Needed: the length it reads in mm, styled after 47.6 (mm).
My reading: 12.91 (mm)
